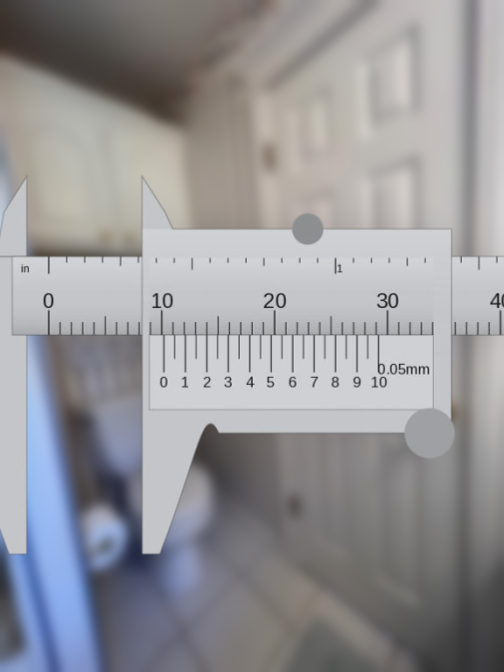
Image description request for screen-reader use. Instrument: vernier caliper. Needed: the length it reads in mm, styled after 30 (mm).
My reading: 10.2 (mm)
